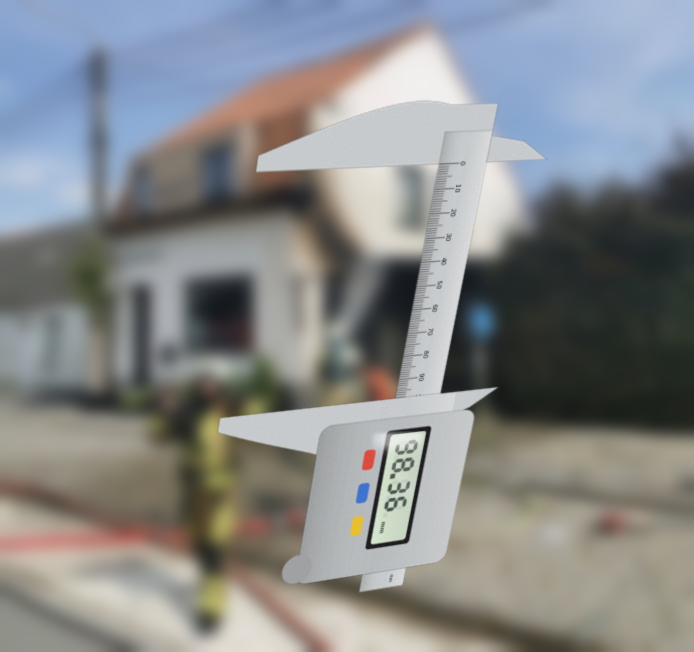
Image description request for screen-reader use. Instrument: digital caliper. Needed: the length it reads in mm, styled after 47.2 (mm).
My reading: 98.36 (mm)
